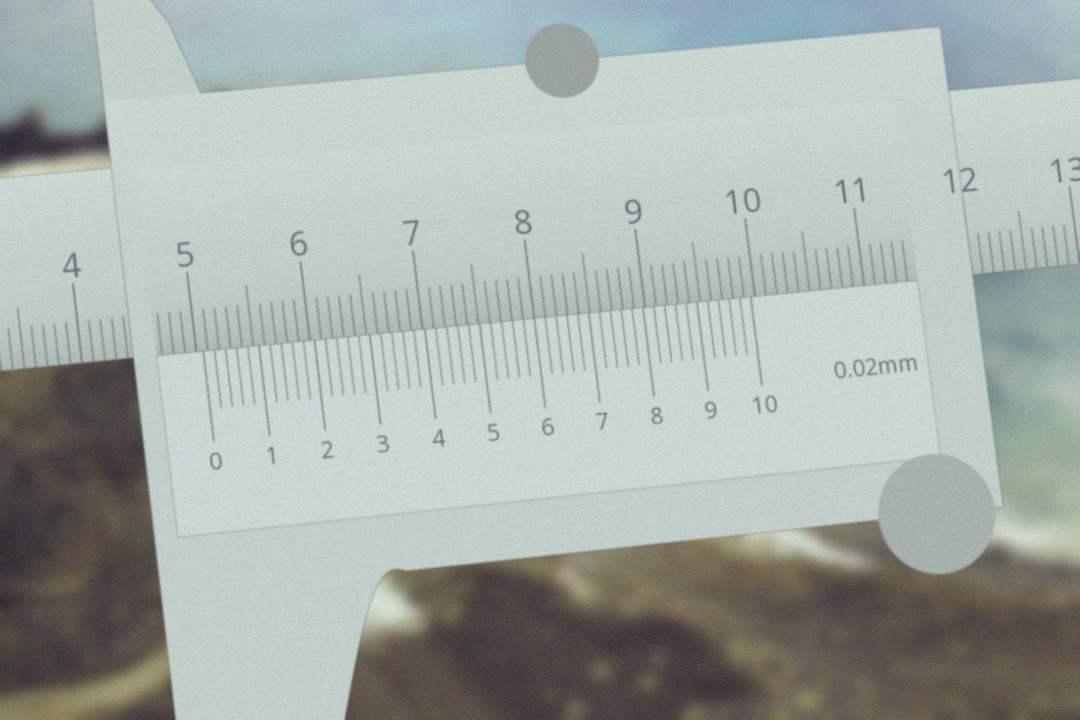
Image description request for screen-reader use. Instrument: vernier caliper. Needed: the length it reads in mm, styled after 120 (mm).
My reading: 50.6 (mm)
